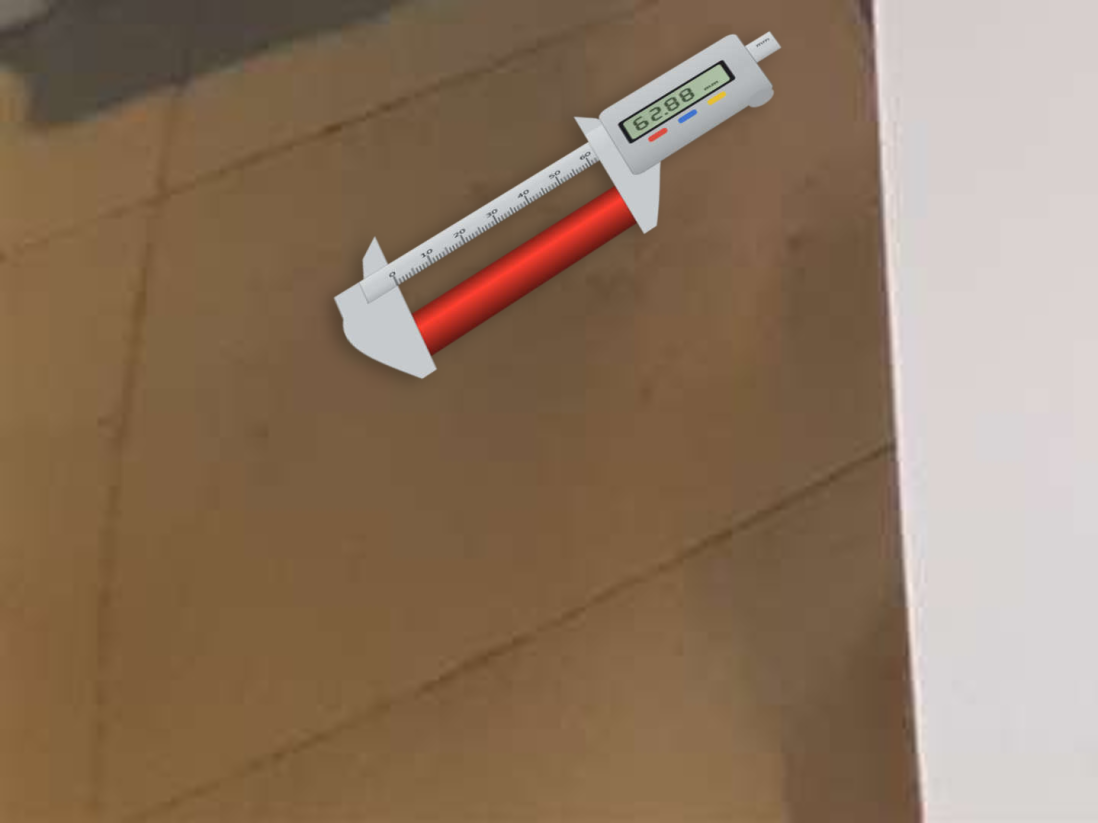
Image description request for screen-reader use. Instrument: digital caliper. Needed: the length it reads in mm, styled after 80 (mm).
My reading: 62.88 (mm)
